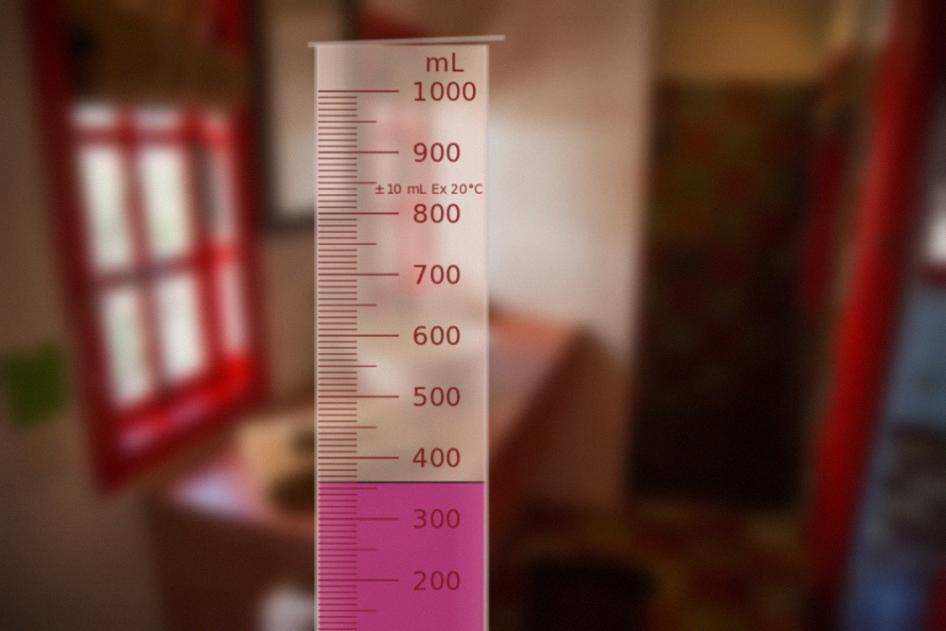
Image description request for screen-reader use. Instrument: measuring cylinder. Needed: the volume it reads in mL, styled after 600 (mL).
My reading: 360 (mL)
